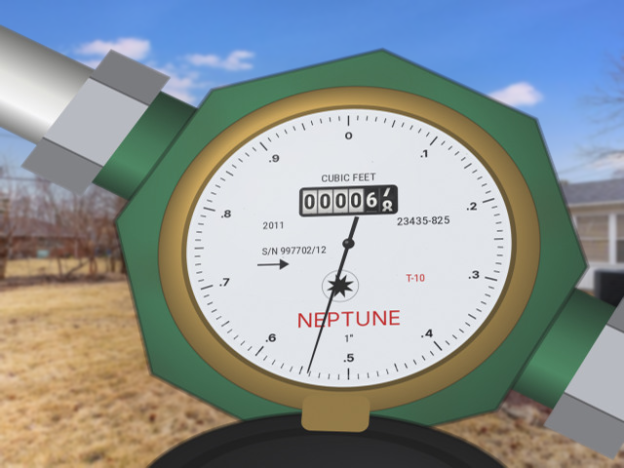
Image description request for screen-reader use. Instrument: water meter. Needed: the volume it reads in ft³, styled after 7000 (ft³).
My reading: 67.54 (ft³)
